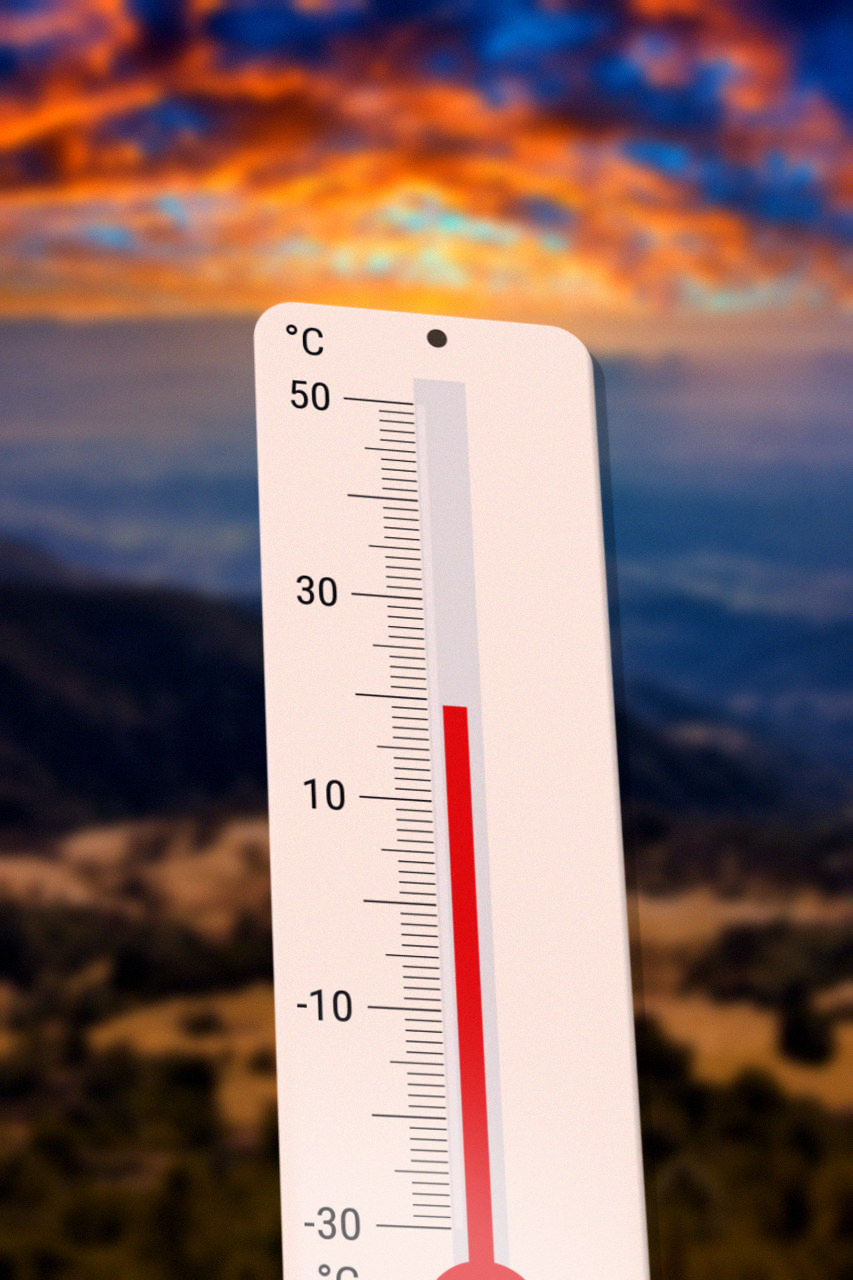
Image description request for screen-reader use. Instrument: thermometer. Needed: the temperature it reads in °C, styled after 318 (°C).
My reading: 19.5 (°C)
